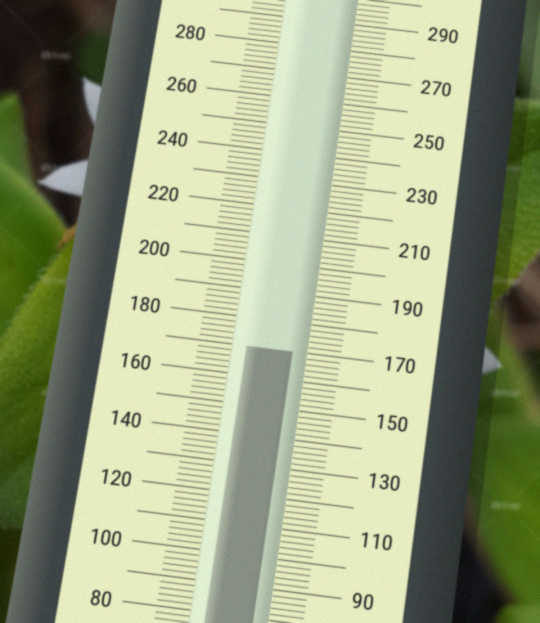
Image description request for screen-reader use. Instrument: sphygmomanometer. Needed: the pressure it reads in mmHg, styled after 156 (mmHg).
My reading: 170 (mmHg)
